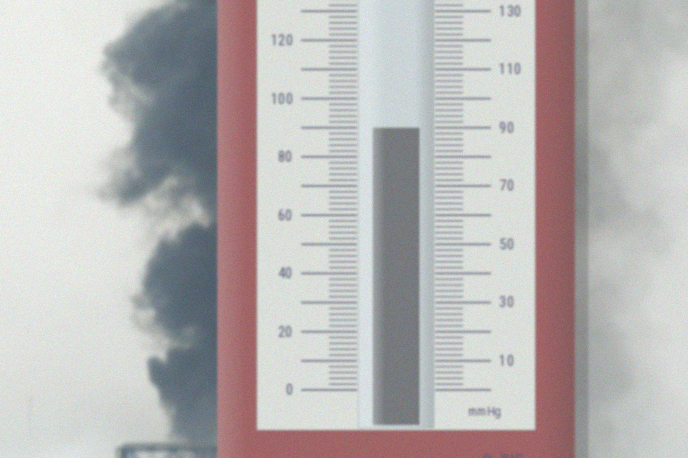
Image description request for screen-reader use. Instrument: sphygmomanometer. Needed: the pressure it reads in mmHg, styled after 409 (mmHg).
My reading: 90 (mmHg)
